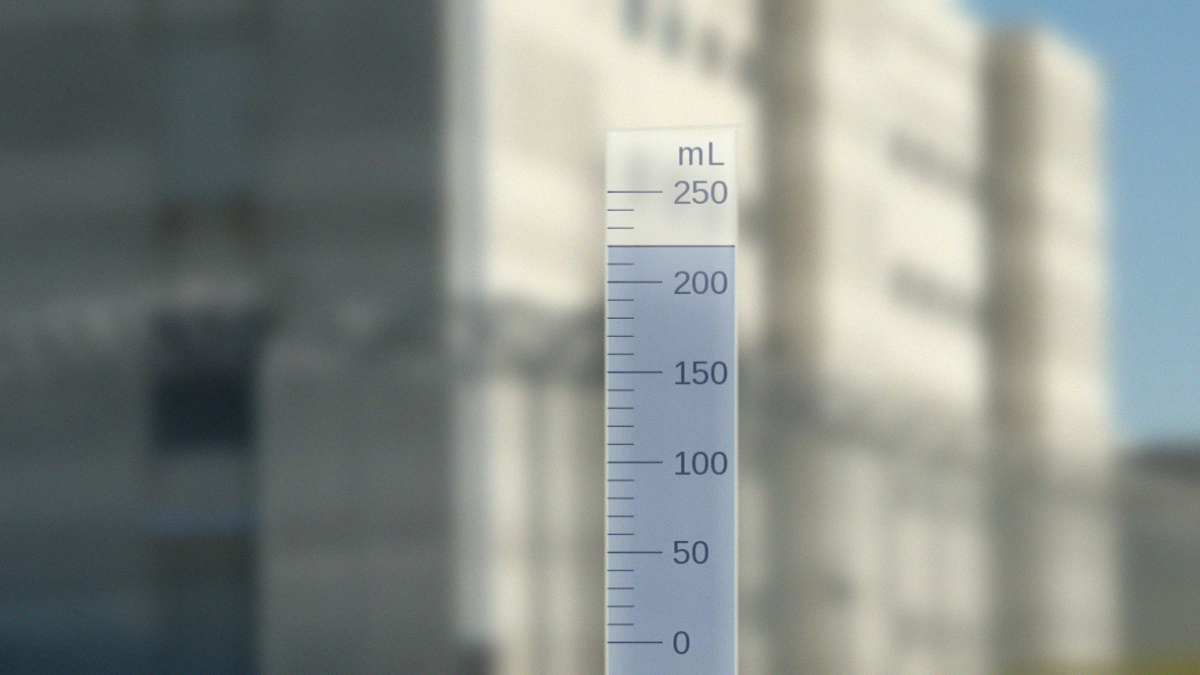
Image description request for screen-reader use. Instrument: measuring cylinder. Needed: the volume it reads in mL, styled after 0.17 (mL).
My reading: 220 (mL)
